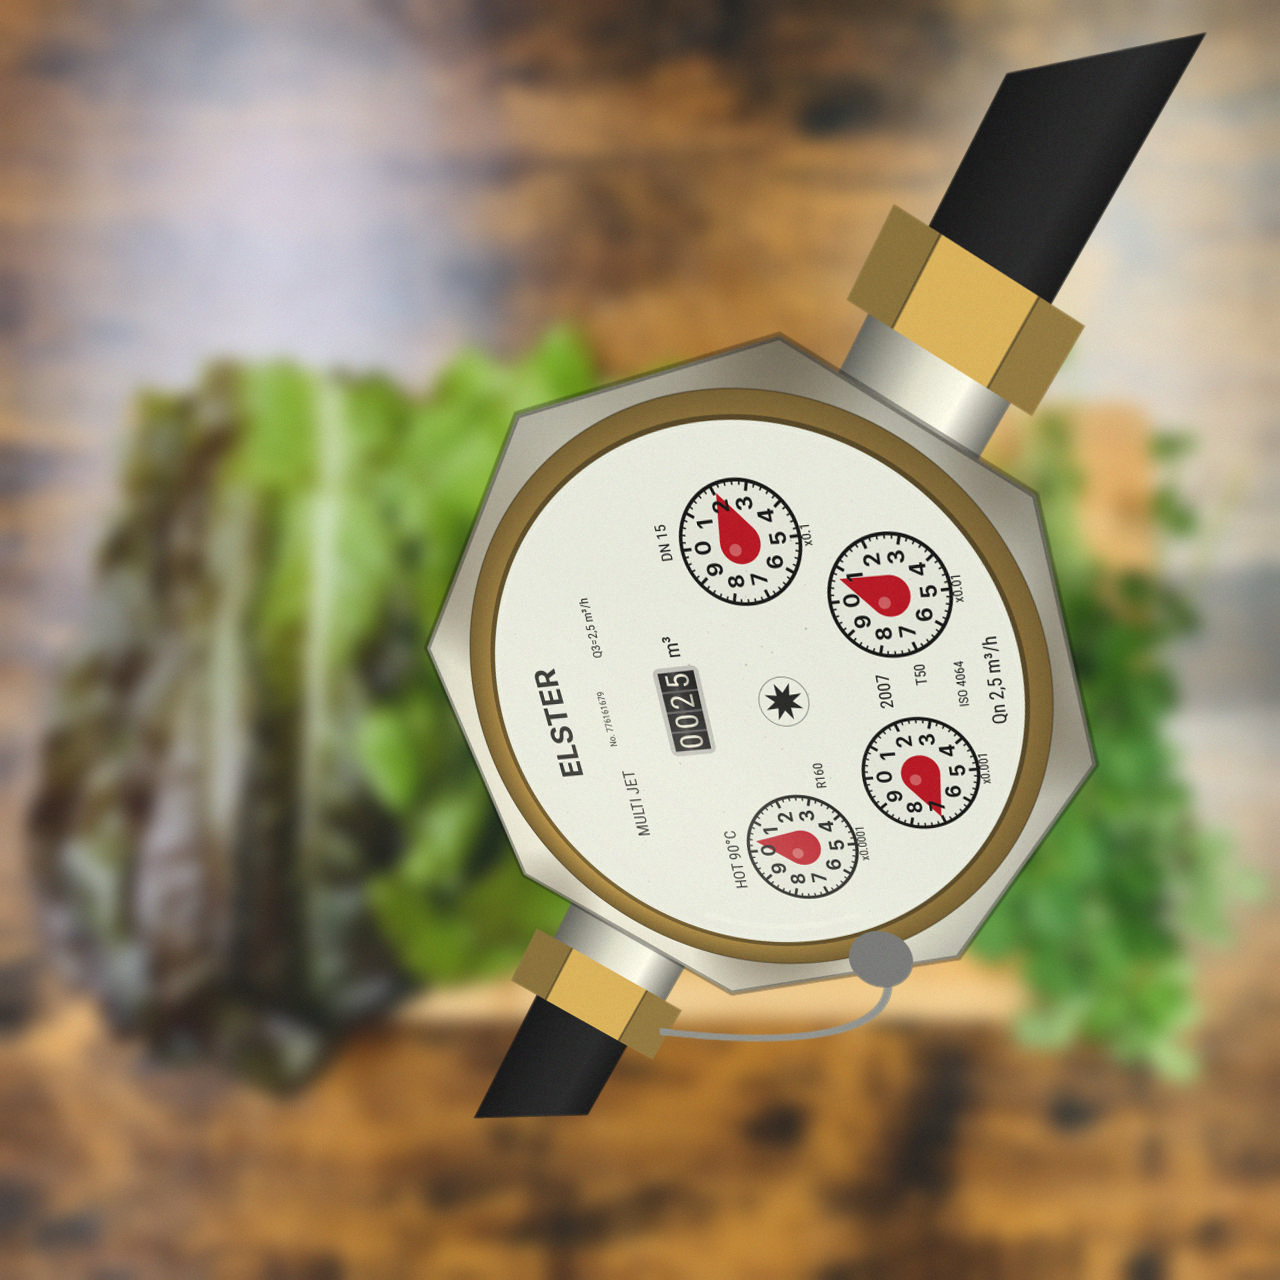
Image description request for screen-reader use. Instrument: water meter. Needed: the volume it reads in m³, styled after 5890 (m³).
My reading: 25.2070 (m³)
